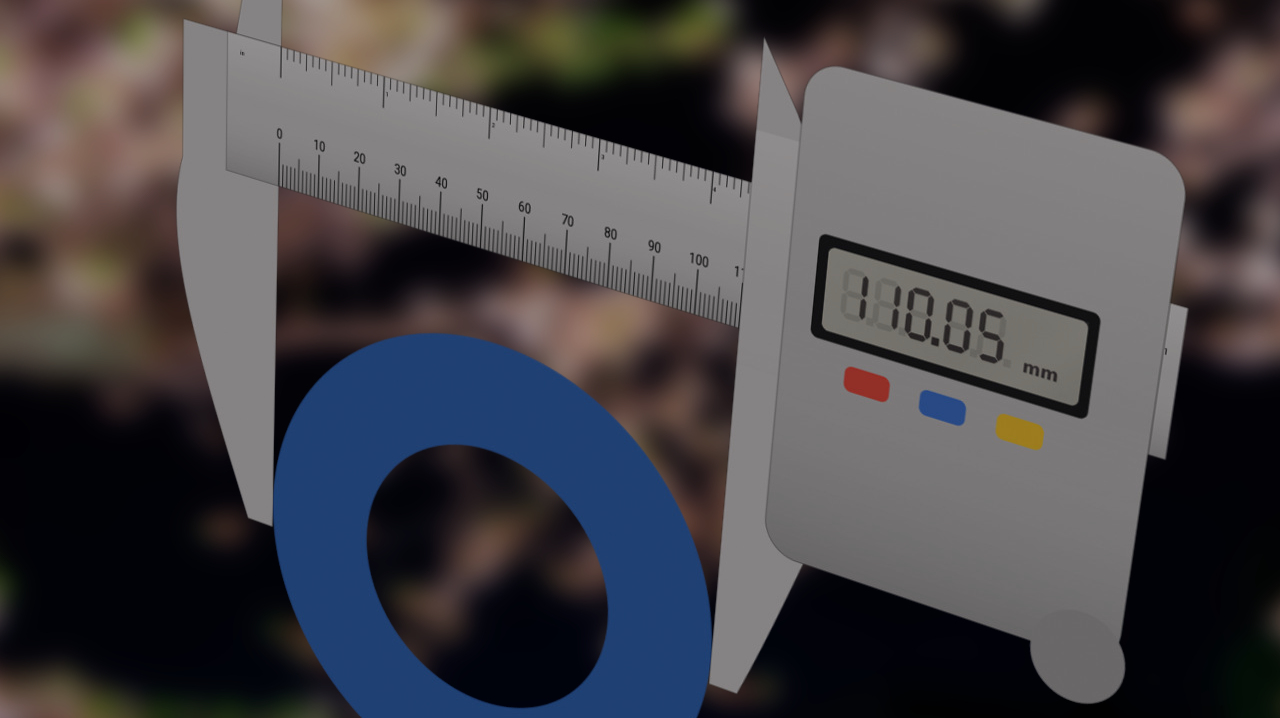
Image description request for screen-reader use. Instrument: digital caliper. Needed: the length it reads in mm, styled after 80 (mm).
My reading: 110.05 (mm)
